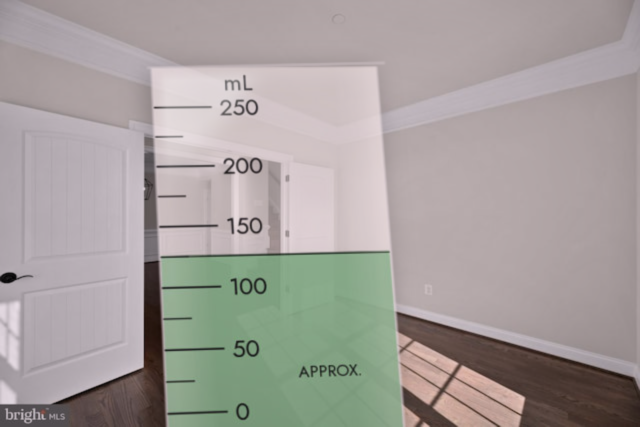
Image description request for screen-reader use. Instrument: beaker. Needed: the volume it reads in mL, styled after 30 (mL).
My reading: 125 (mL)
